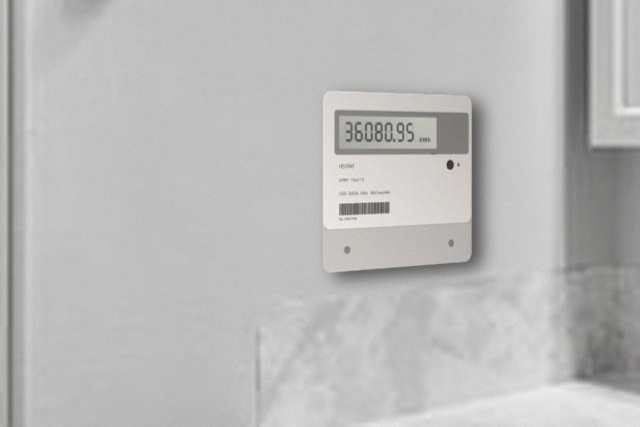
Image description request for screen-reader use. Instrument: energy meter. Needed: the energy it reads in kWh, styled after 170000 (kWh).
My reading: 36080.95 (kWh)
